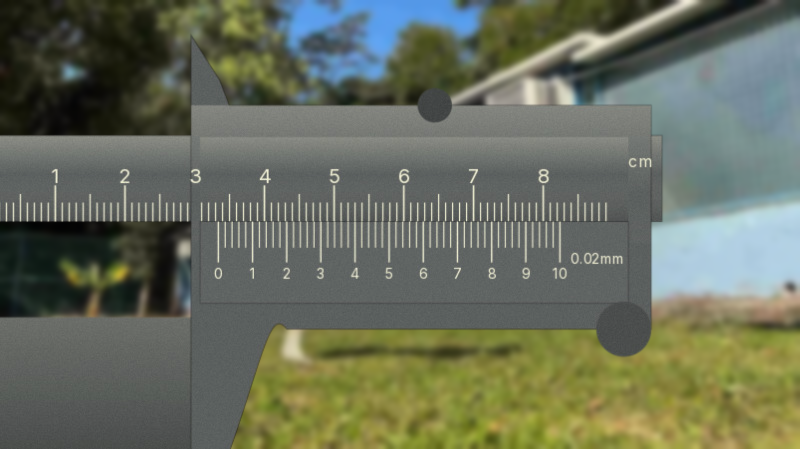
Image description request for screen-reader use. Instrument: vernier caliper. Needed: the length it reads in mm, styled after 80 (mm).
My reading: 33.4 (mm)
